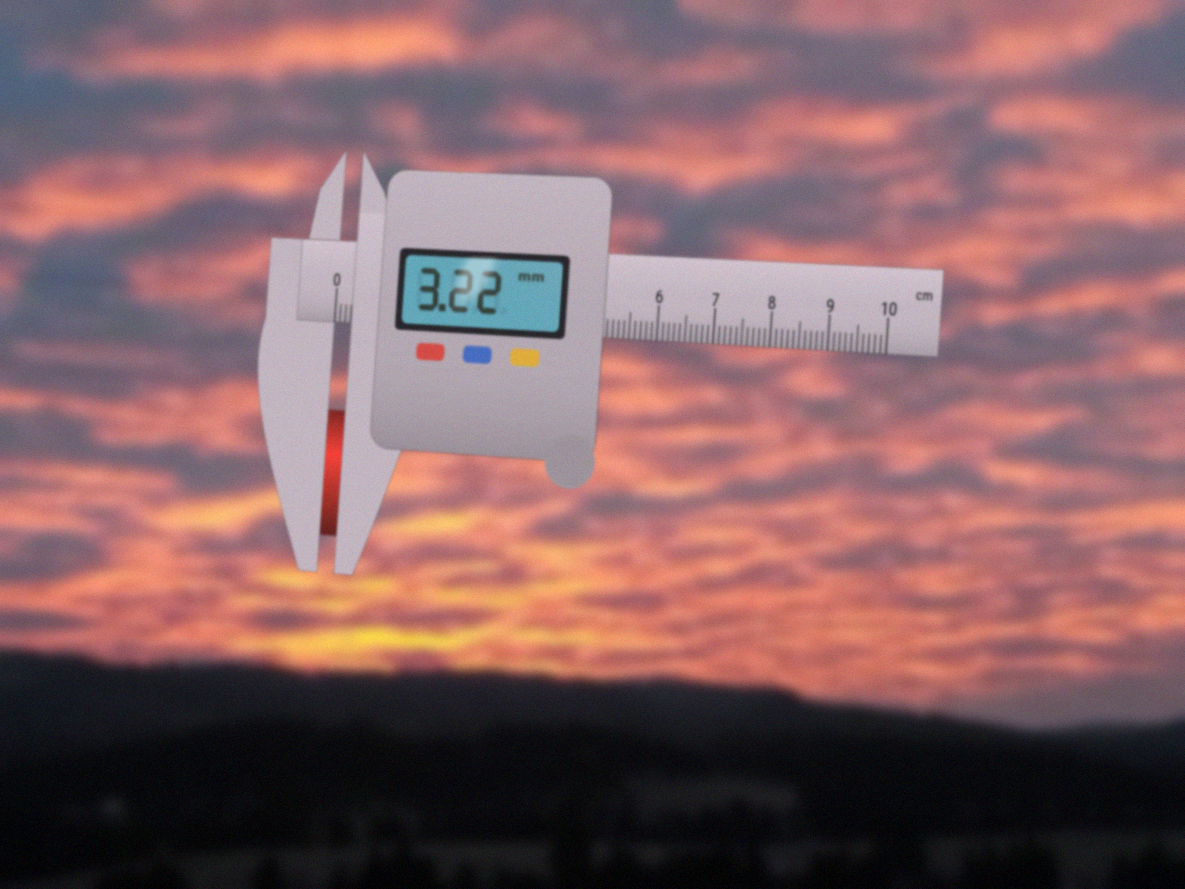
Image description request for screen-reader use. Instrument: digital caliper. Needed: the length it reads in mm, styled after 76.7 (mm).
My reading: 3.22 (mm)
